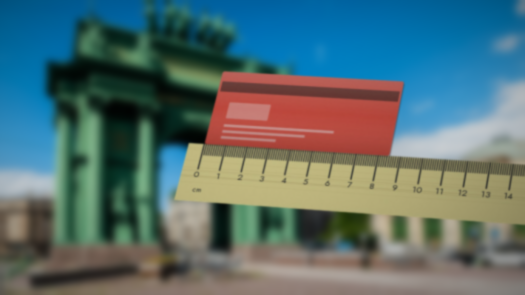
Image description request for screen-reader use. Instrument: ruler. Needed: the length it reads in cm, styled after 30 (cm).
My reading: 8.5 (cm)
